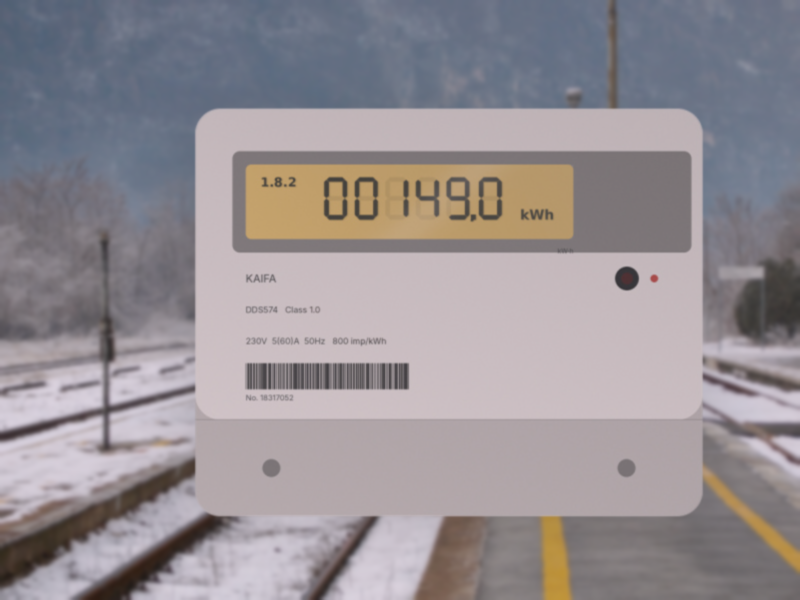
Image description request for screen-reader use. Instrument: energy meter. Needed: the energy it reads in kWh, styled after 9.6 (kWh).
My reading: 149.0 (kWh)
